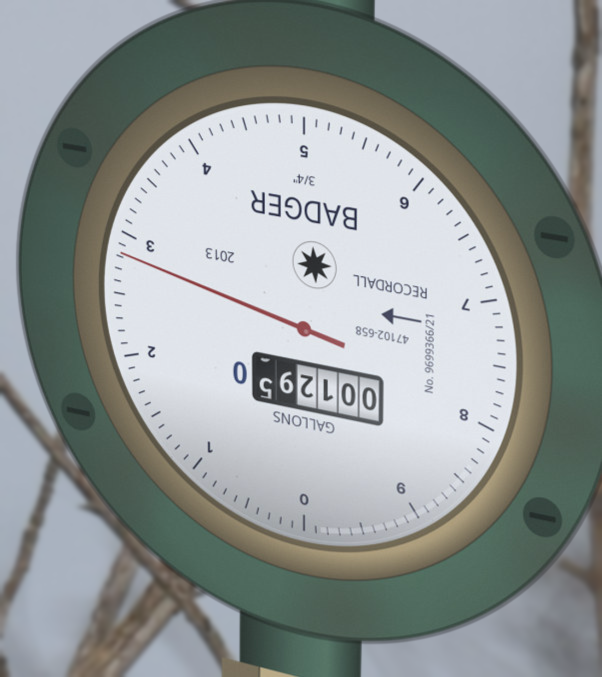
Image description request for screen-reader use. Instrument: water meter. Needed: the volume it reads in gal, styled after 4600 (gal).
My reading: 12952.8 (gal)
